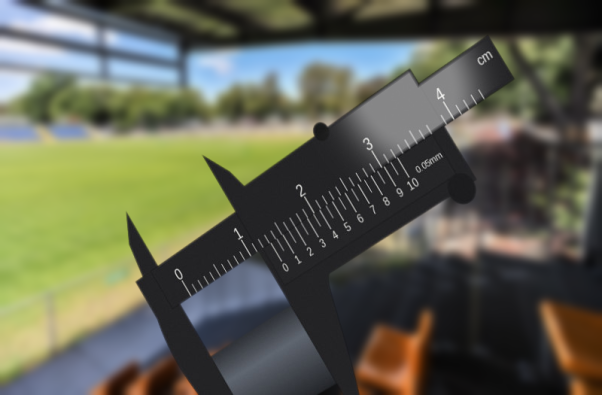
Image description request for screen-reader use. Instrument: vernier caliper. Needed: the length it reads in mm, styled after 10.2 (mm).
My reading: 13.2 (mm)
